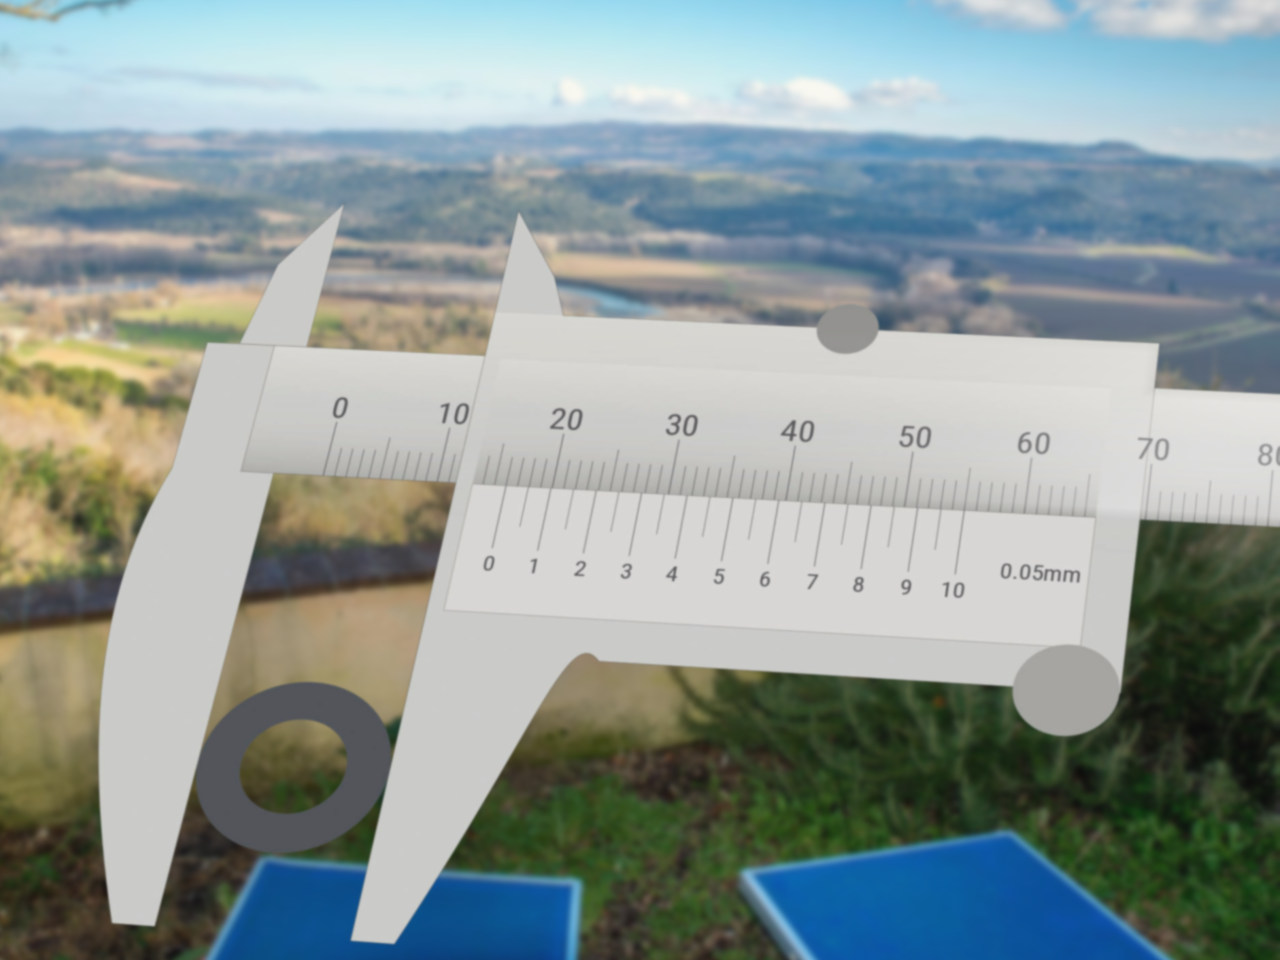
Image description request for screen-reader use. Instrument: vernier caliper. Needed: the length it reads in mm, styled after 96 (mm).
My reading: 16.0 (mm)
